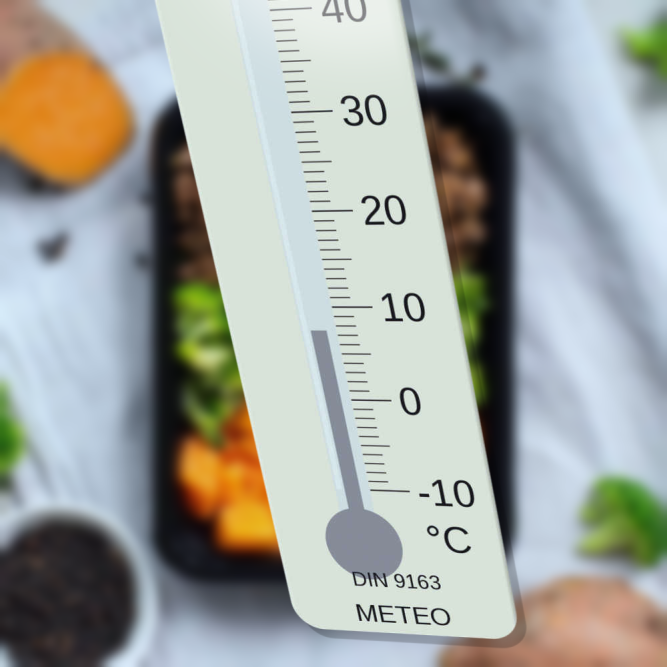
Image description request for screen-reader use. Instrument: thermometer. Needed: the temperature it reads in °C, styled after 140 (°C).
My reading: 7.5 (°C)
